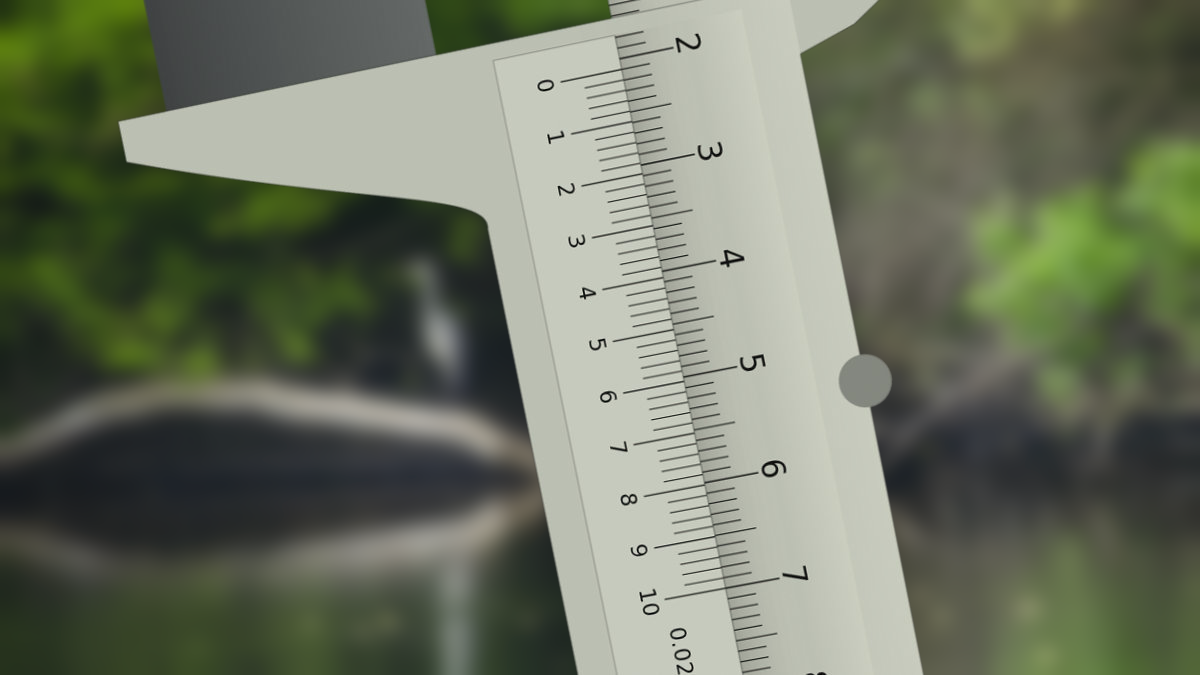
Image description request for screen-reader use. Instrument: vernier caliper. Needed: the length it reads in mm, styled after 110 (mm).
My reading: 21.0 (mm)
